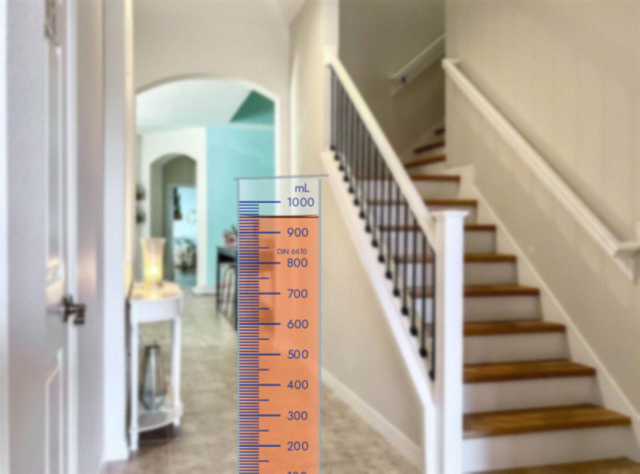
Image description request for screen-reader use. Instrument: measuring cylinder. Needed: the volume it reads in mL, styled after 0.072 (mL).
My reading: 950 (mL)
